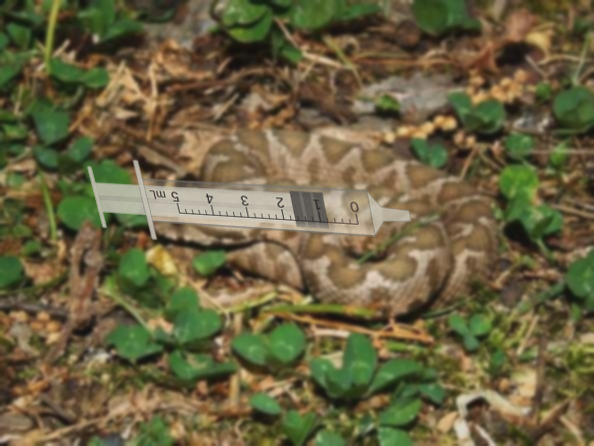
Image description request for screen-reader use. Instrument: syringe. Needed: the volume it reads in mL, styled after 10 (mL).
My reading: 0.8 (mL)
